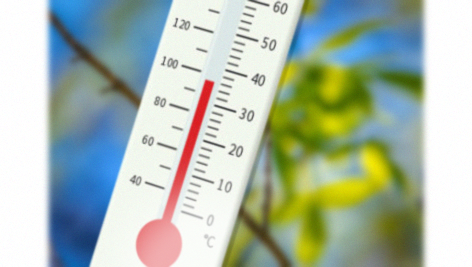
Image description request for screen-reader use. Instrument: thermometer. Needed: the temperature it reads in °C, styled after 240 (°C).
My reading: 36 (°C)
